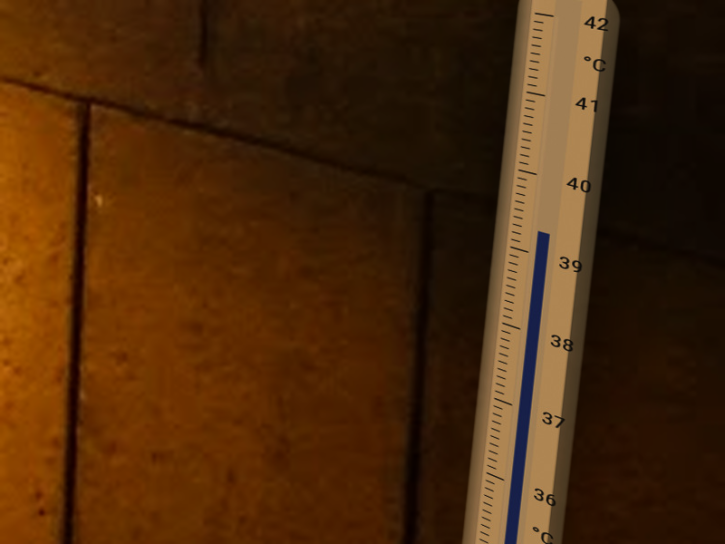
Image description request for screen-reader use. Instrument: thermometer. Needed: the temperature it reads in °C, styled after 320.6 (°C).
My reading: 39.3 (°C)
